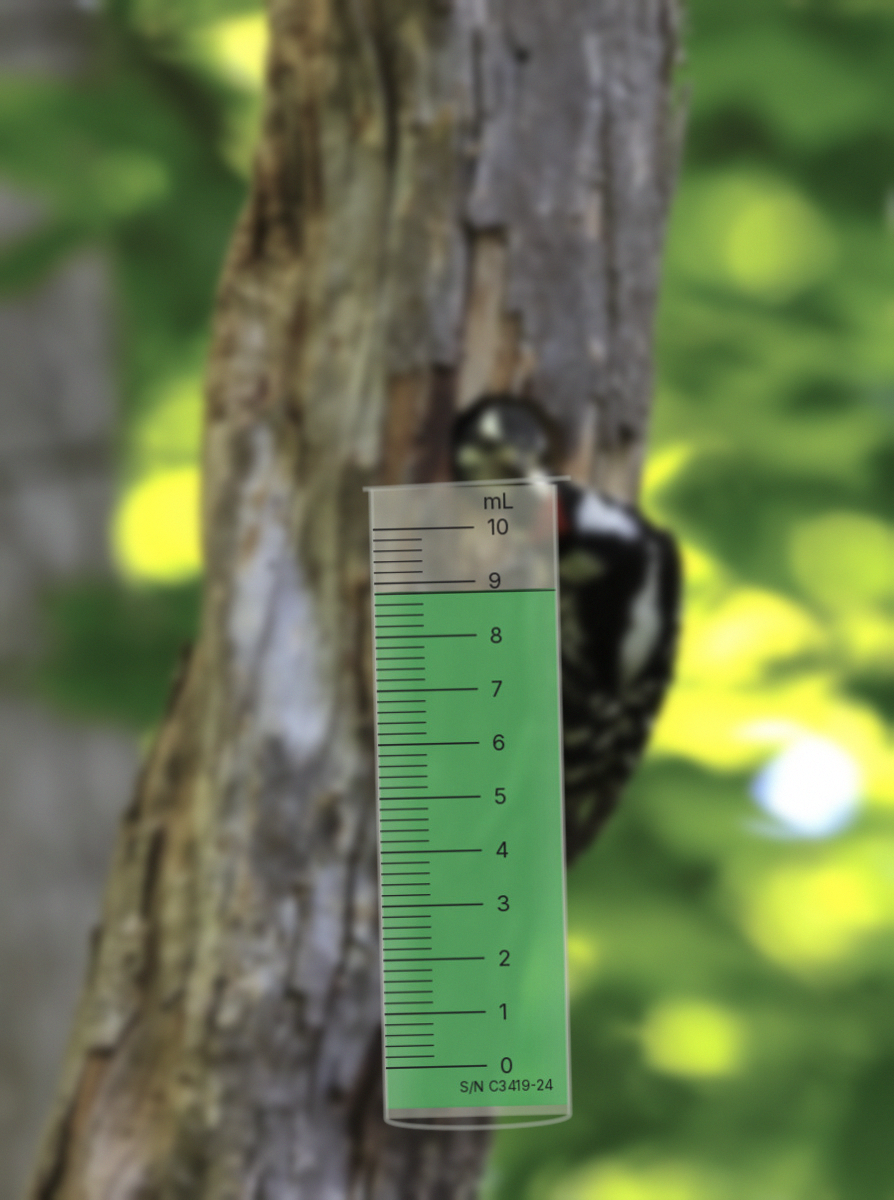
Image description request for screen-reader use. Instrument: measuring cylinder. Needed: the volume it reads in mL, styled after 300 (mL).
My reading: 8.8 (mL)
